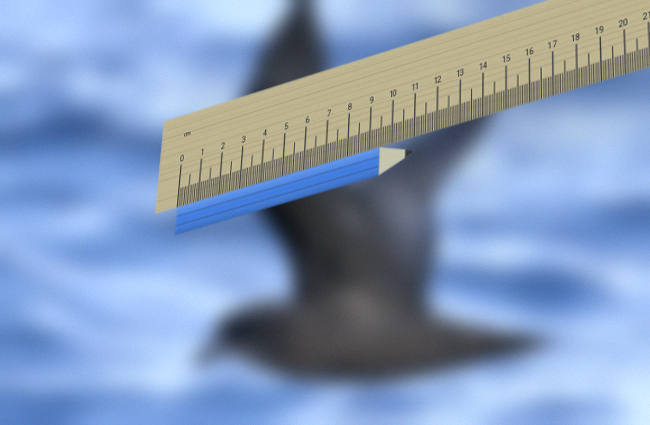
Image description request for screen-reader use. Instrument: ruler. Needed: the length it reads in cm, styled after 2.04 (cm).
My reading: 11 (cm)
